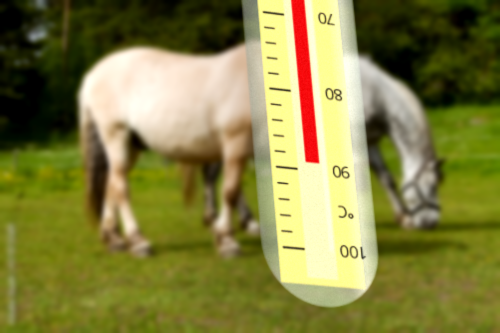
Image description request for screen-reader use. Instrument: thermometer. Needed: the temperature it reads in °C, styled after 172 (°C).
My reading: 89 (°C)
